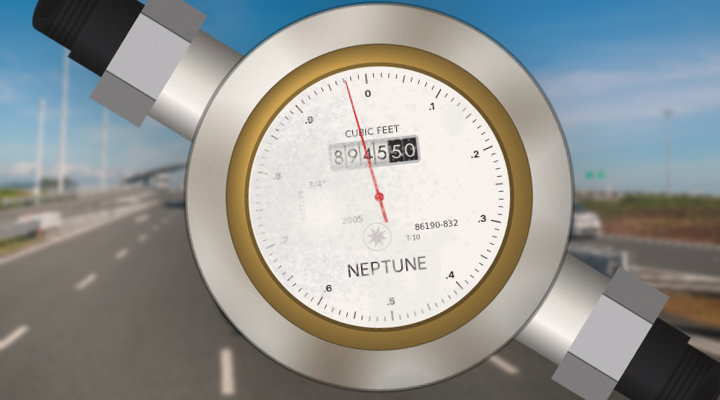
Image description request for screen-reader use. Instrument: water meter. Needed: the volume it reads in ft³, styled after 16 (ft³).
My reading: 894549.97 (ft³)
